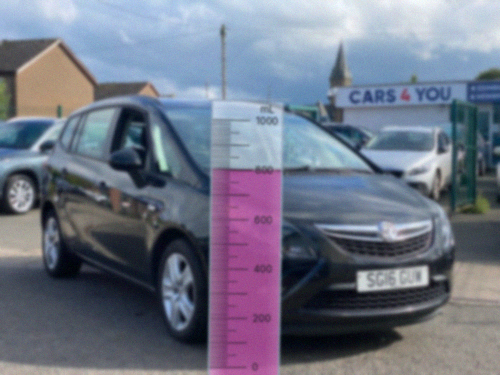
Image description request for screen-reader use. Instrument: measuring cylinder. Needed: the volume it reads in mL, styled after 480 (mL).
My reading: 800 (mL)
